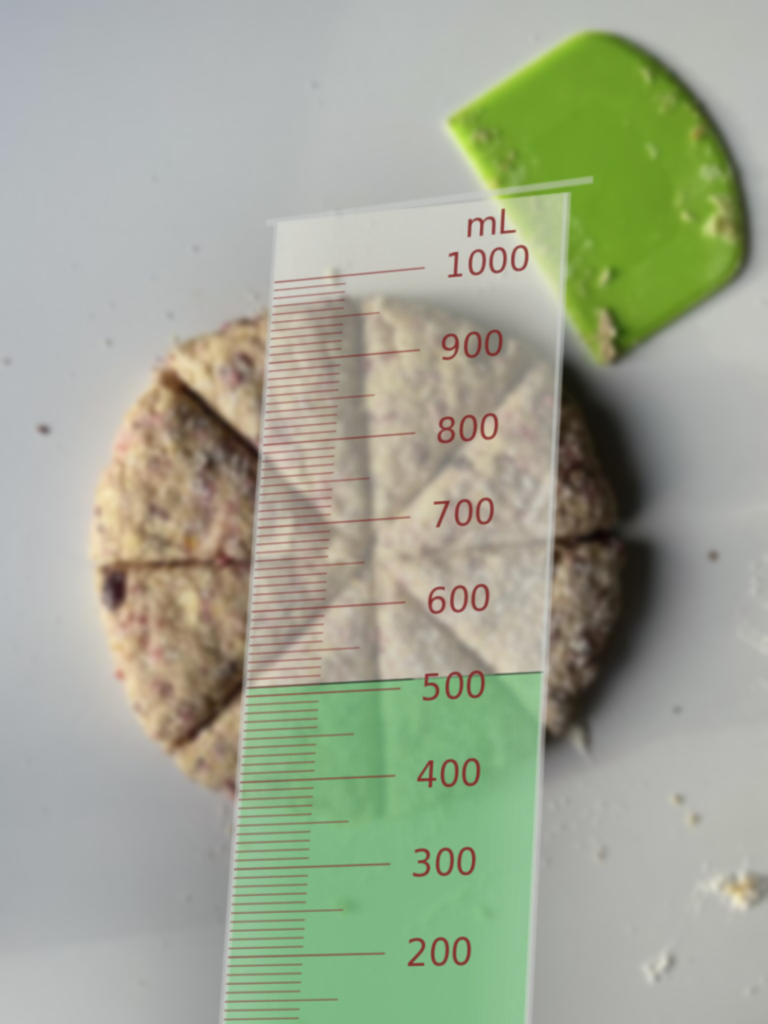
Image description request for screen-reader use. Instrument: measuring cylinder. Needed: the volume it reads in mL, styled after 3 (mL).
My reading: 510 (mL)
